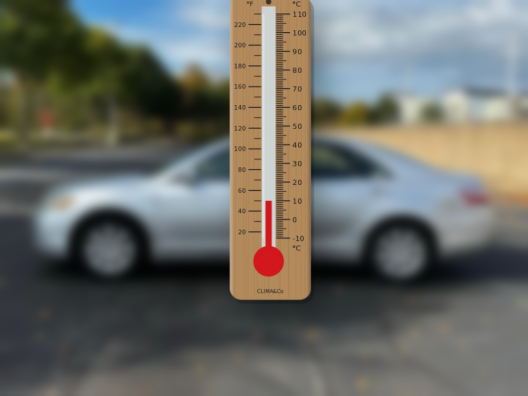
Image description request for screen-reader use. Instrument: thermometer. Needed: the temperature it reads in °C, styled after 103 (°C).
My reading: 10 (°C)
